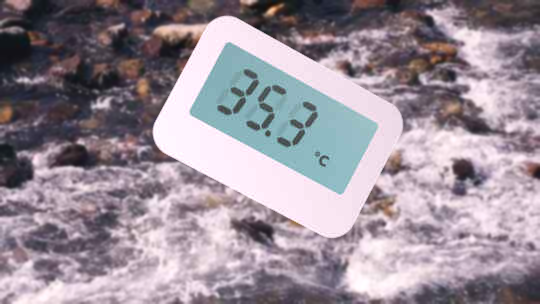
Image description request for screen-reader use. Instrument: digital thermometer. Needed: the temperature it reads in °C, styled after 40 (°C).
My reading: 35.3 (°C)
